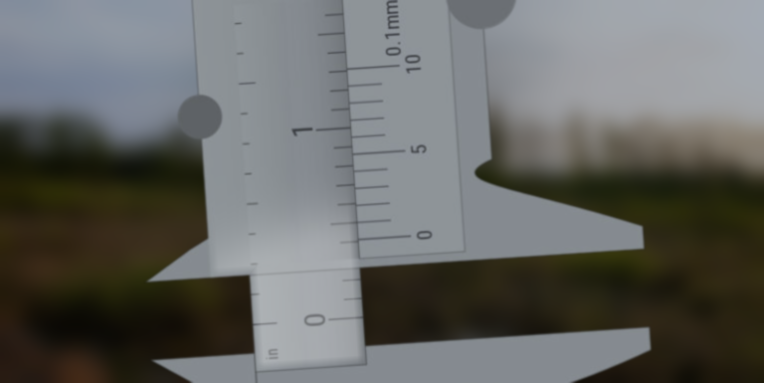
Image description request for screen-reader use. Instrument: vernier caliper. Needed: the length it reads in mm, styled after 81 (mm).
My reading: 4.1 (mm)
